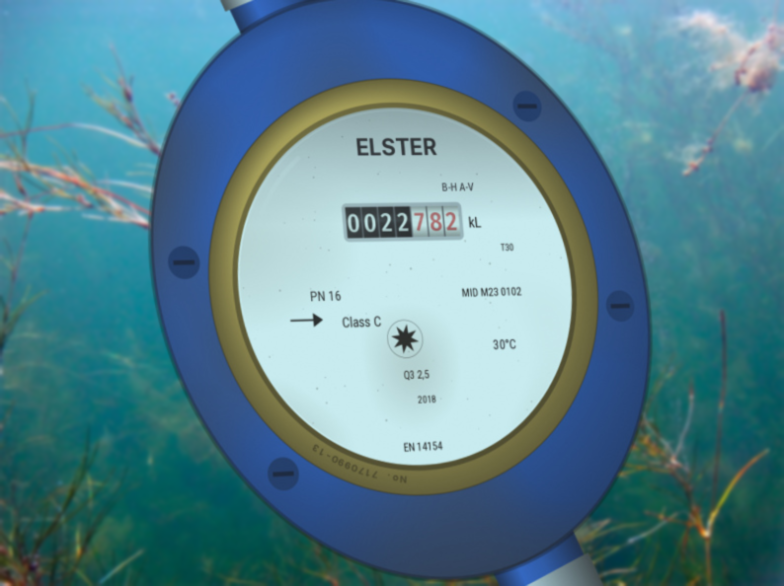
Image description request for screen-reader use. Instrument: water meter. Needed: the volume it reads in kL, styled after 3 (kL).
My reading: 22.782 (kL)
